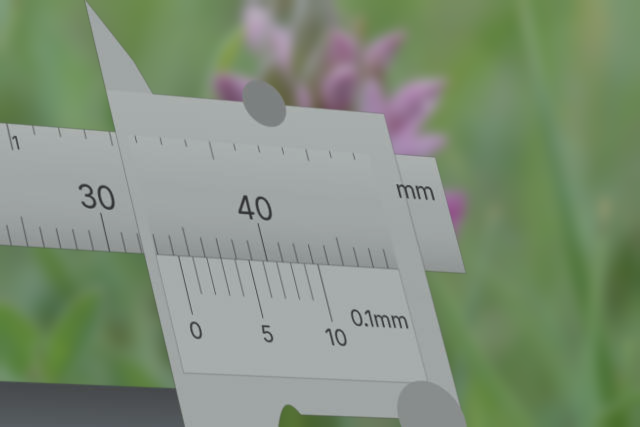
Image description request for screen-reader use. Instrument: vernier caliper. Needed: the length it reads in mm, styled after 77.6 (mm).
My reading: 34.3 (mm)
